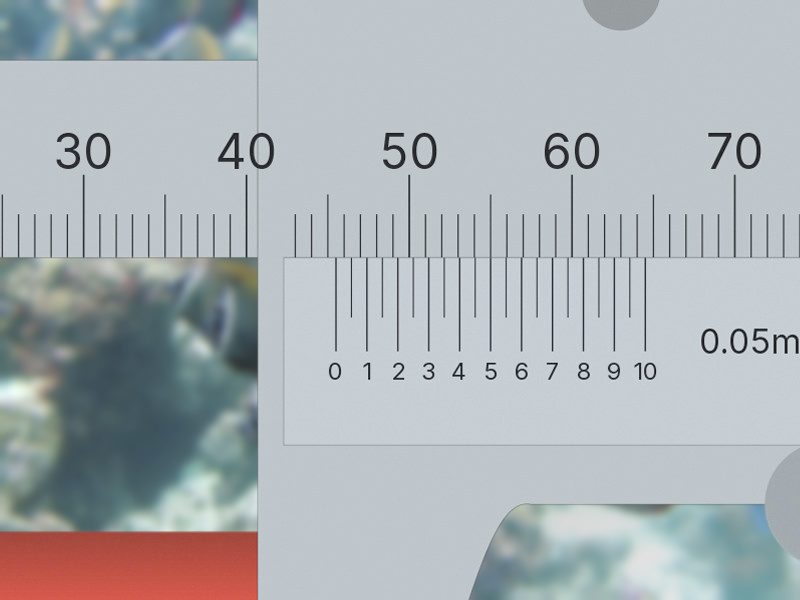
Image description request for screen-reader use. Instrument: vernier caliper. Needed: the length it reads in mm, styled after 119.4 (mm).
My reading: 45.5 (mm)
